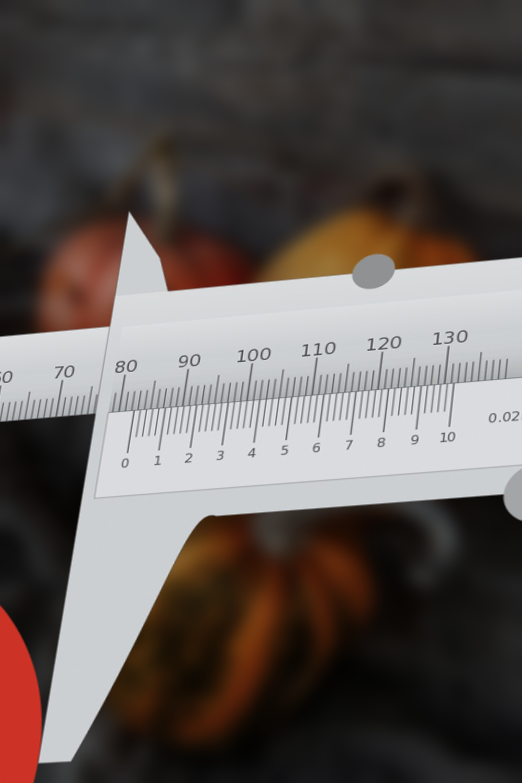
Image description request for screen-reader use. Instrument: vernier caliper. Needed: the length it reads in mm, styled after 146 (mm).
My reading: 82.4 (mm)
